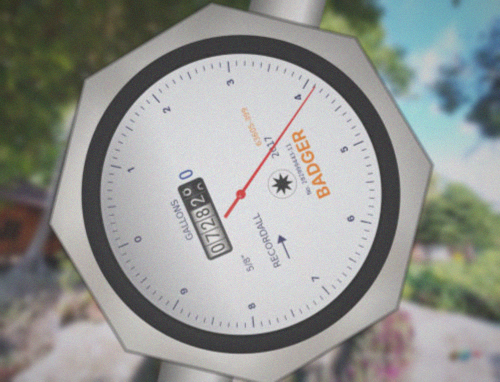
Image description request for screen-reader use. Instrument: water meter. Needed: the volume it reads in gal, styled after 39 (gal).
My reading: 728284.1 (gal)
